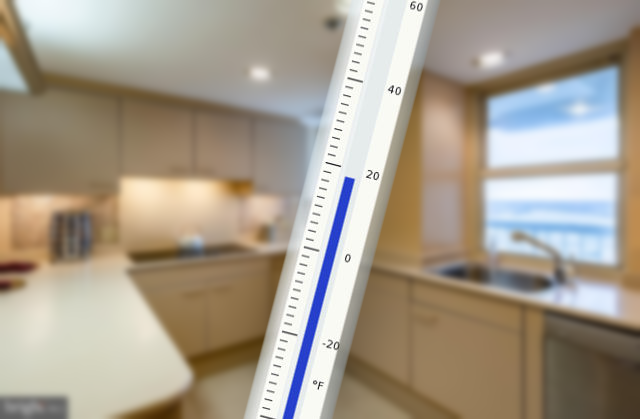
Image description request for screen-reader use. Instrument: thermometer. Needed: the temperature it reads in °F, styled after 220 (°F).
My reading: 18 (°F)
